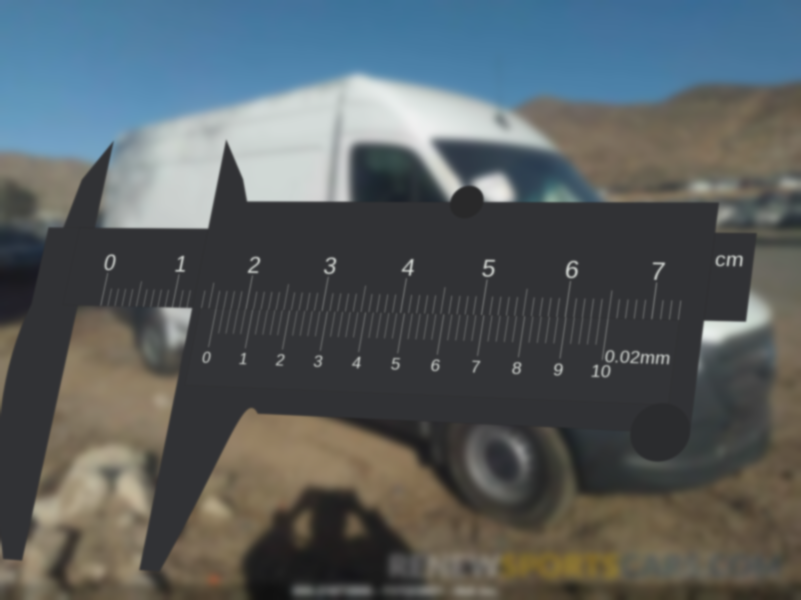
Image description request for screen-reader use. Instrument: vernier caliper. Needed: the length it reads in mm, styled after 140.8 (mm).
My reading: 16.0 (mm)
